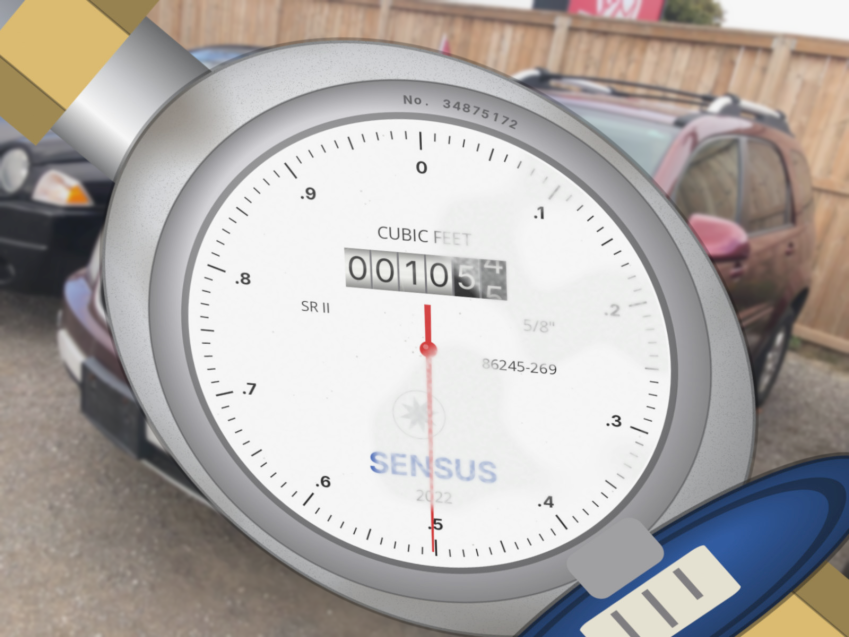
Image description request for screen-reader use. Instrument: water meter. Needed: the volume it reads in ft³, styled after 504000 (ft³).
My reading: 1054.50 (ft³)
